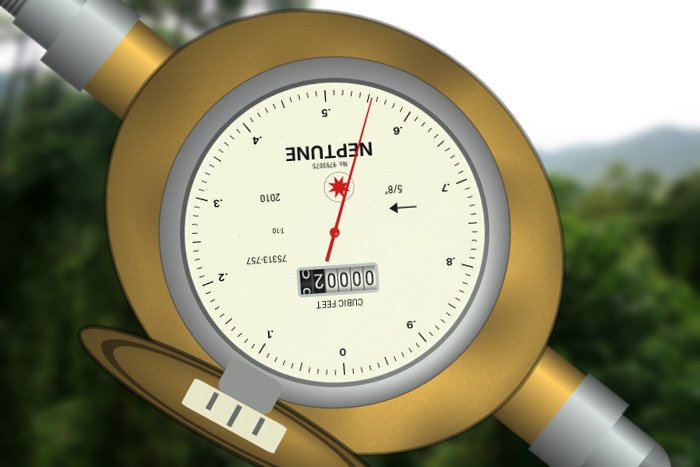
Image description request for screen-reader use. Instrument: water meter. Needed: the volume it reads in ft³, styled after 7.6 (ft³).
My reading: 28.55 (ft³)
